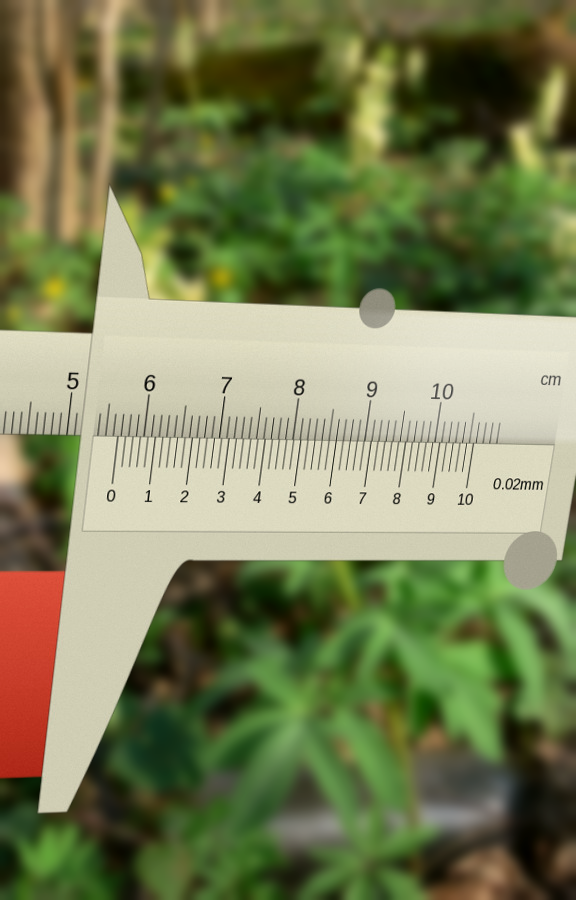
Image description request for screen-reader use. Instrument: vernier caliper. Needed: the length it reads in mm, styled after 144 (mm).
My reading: 56.6 (mm)
